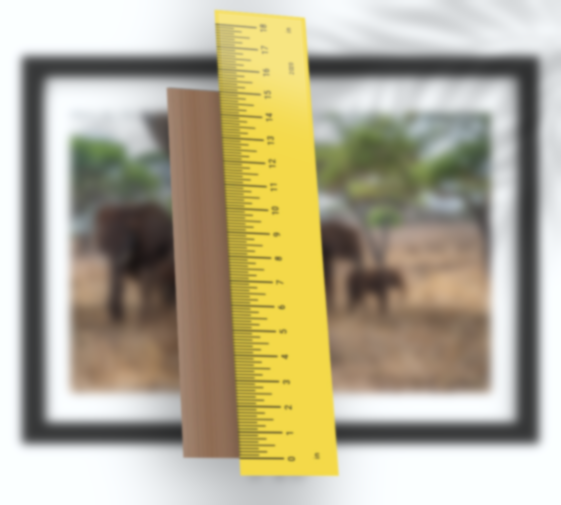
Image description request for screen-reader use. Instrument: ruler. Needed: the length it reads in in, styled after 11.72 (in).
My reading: 15 (in)
